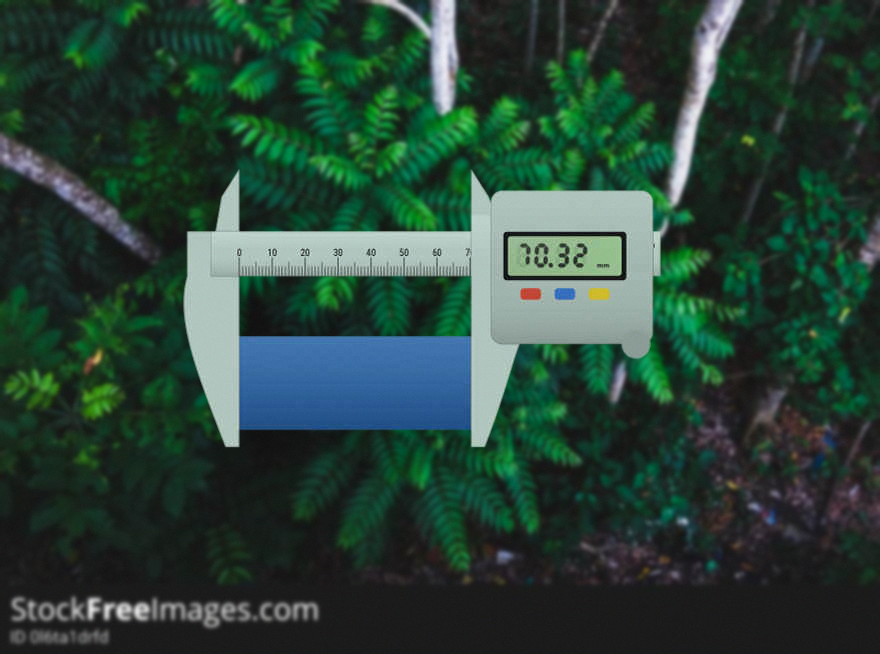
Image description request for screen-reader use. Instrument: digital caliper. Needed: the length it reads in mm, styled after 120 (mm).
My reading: 70.32 (mm)
